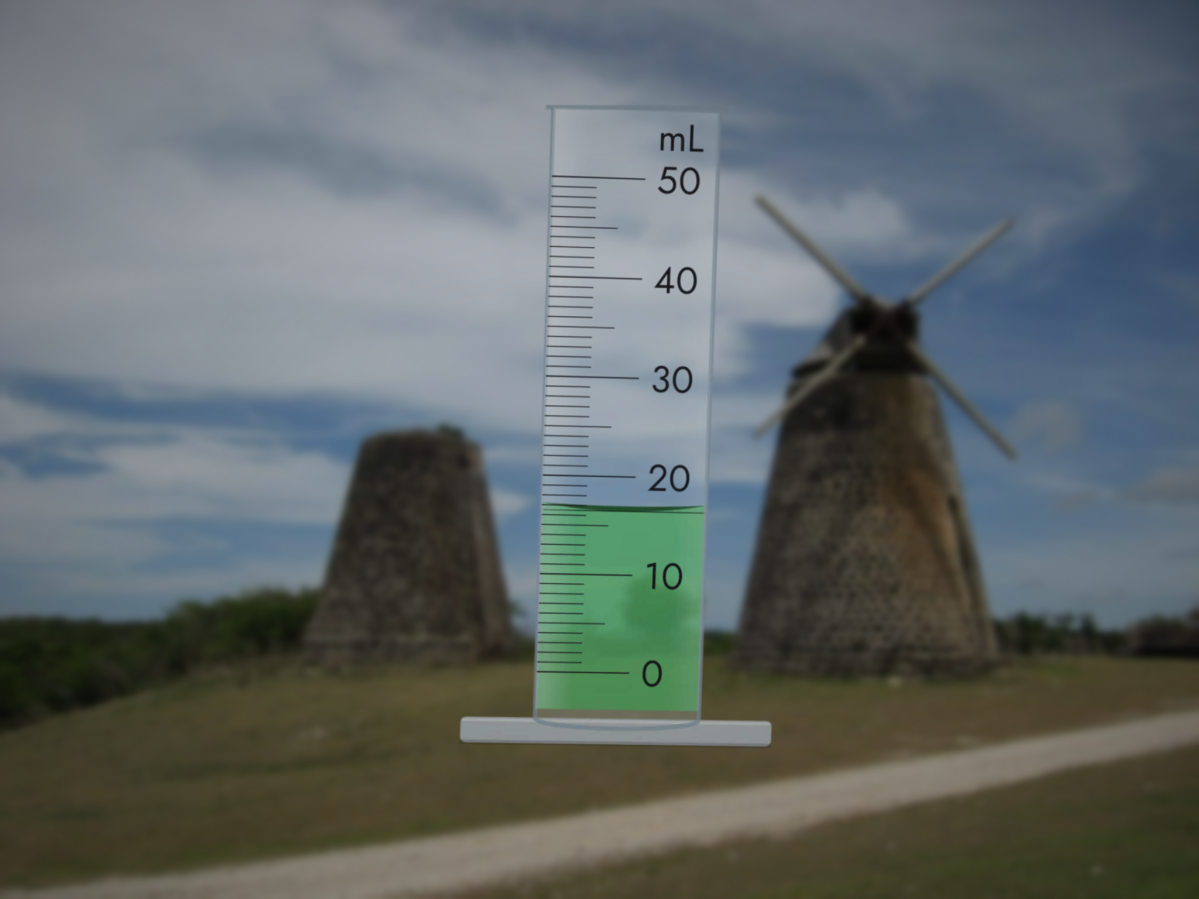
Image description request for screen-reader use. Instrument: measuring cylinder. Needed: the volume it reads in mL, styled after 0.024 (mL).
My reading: 16.5 (mL)
